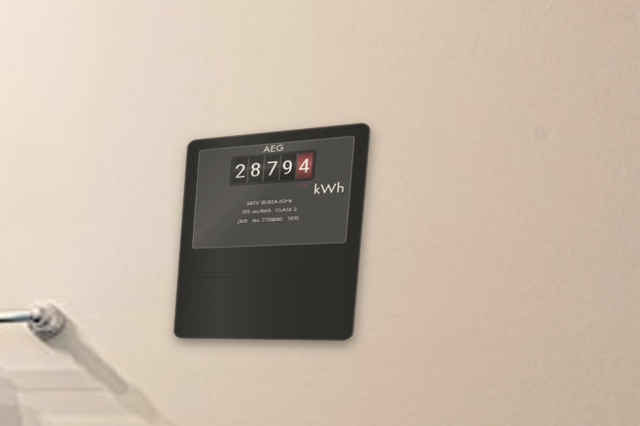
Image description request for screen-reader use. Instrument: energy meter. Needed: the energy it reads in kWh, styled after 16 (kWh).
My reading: 2879.4 (kWh)
